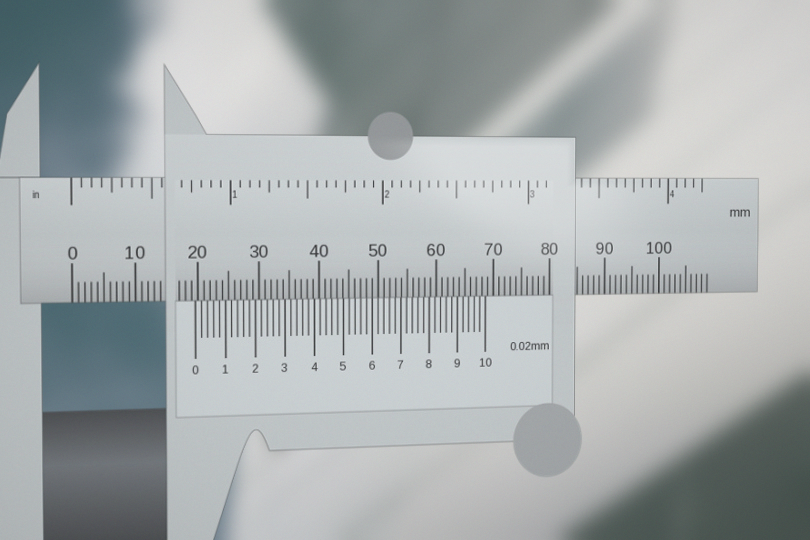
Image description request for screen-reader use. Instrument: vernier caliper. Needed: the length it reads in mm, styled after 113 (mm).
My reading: 19.6 (mm)
